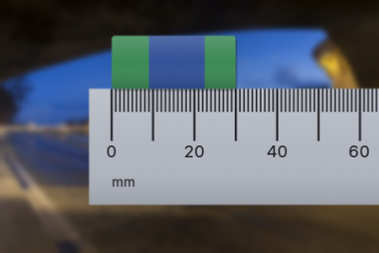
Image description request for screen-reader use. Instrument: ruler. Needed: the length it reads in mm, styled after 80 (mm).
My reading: 30 (mm)
